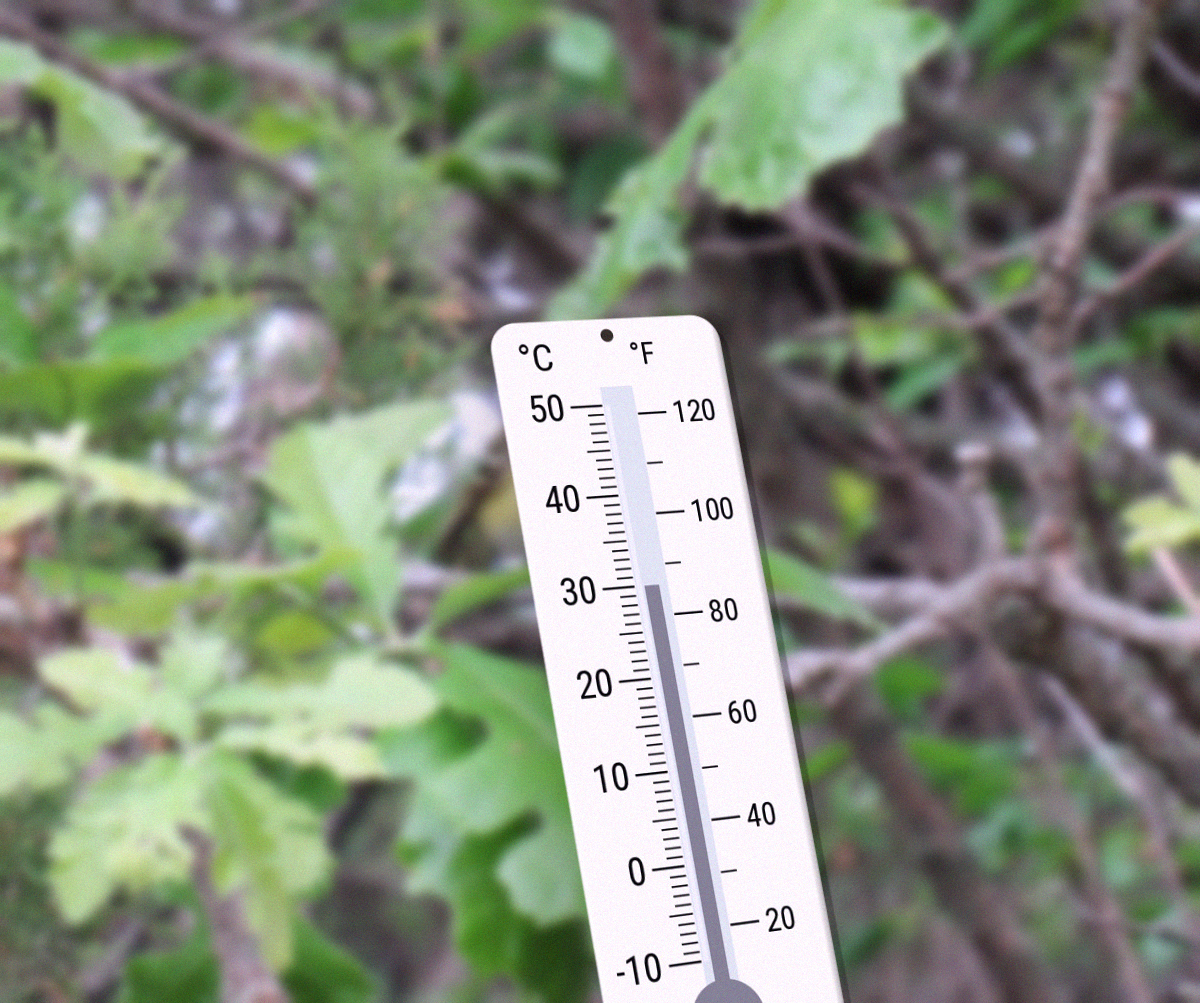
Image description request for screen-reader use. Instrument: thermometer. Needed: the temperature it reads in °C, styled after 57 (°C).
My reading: 30 (°C)
